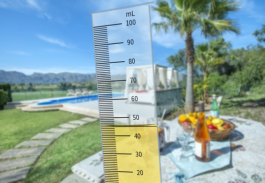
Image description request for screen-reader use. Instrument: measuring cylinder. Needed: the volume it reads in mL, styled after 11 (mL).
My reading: 45 (mL)
